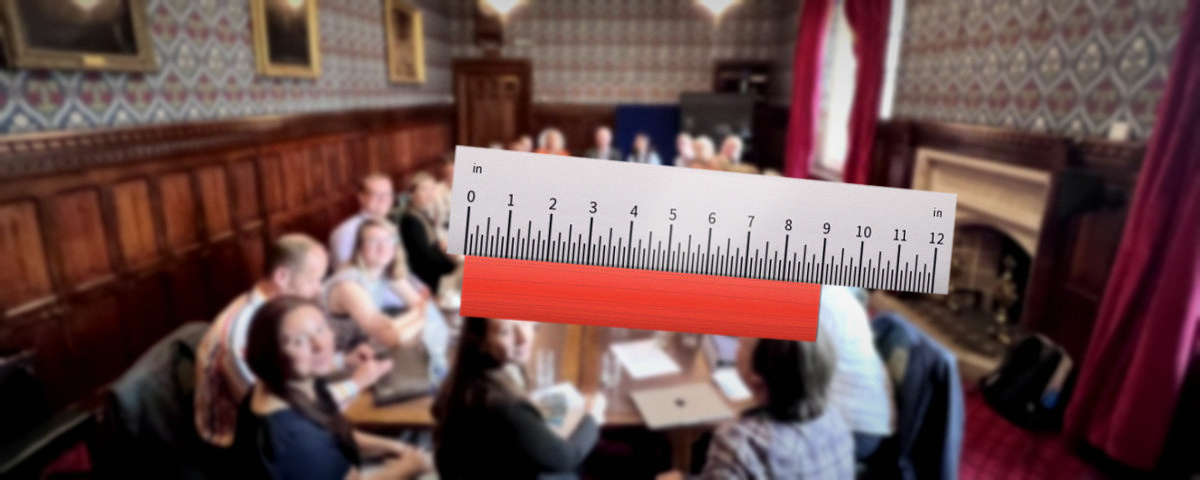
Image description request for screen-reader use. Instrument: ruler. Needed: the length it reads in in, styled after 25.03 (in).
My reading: 9 (in)
